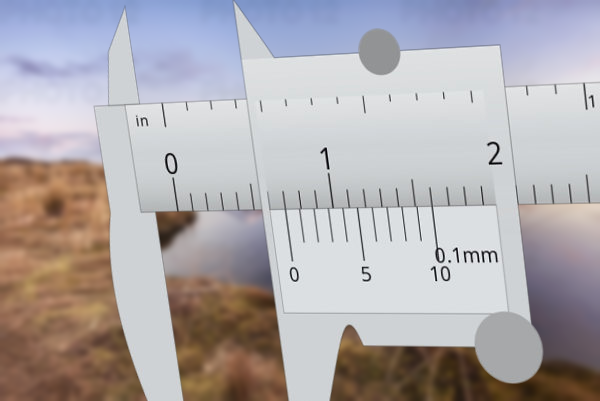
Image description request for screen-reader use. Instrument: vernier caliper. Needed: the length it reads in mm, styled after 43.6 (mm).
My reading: 7.0 (mm)
